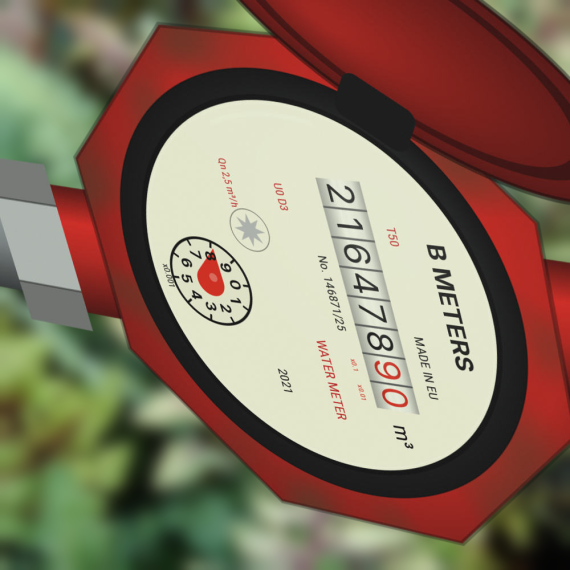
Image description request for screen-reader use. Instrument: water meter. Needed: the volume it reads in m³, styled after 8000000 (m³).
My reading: 216478.908 (m³)
